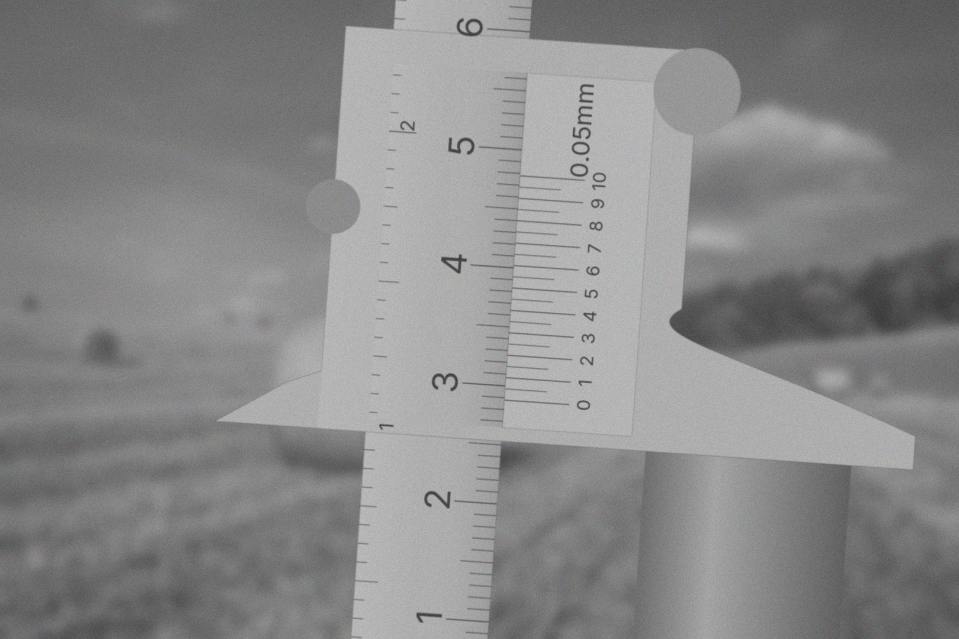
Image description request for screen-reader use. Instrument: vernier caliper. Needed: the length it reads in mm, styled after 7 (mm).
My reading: 28.8 (mm)
